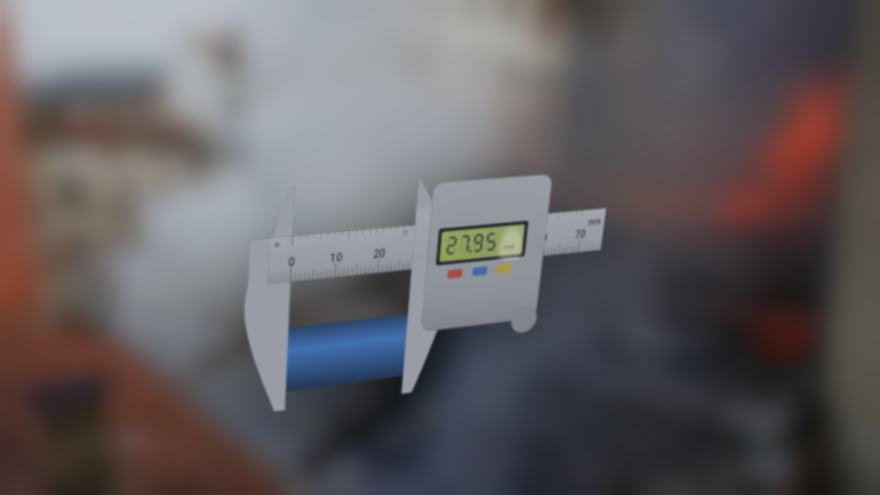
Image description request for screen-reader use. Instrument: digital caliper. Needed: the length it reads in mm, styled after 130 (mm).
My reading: 27.95 (mm)
